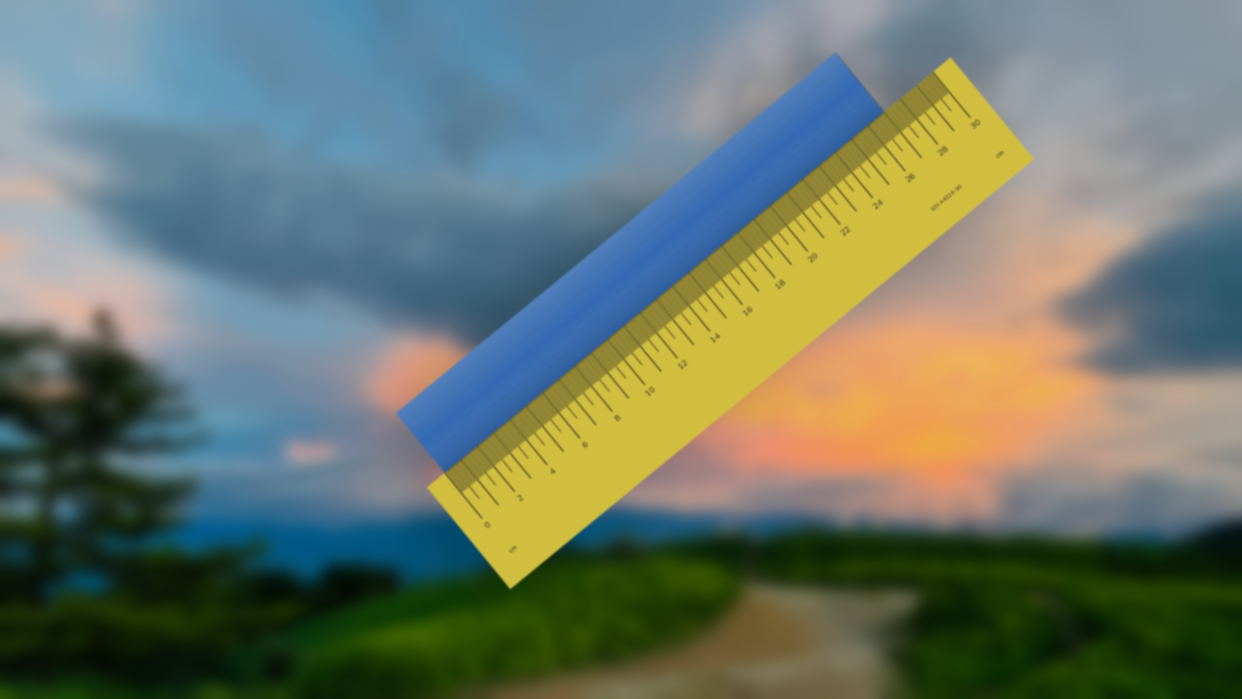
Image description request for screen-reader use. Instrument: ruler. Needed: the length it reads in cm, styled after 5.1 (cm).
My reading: 27 (cm)
